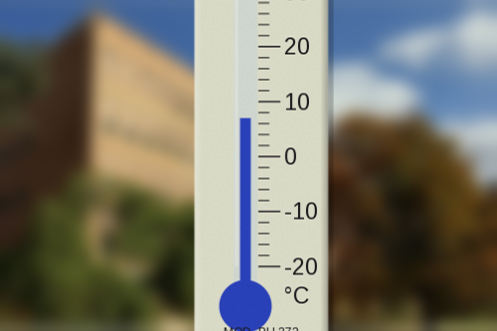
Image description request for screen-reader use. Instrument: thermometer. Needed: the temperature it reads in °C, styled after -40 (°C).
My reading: 7 (°C)
